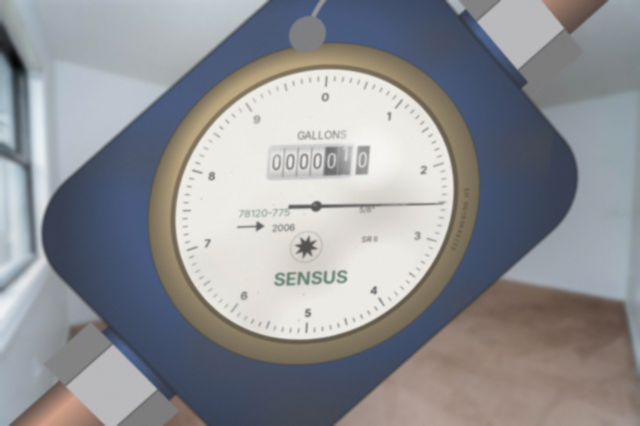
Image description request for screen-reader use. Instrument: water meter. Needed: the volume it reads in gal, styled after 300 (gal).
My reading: 12.5 (gal)
